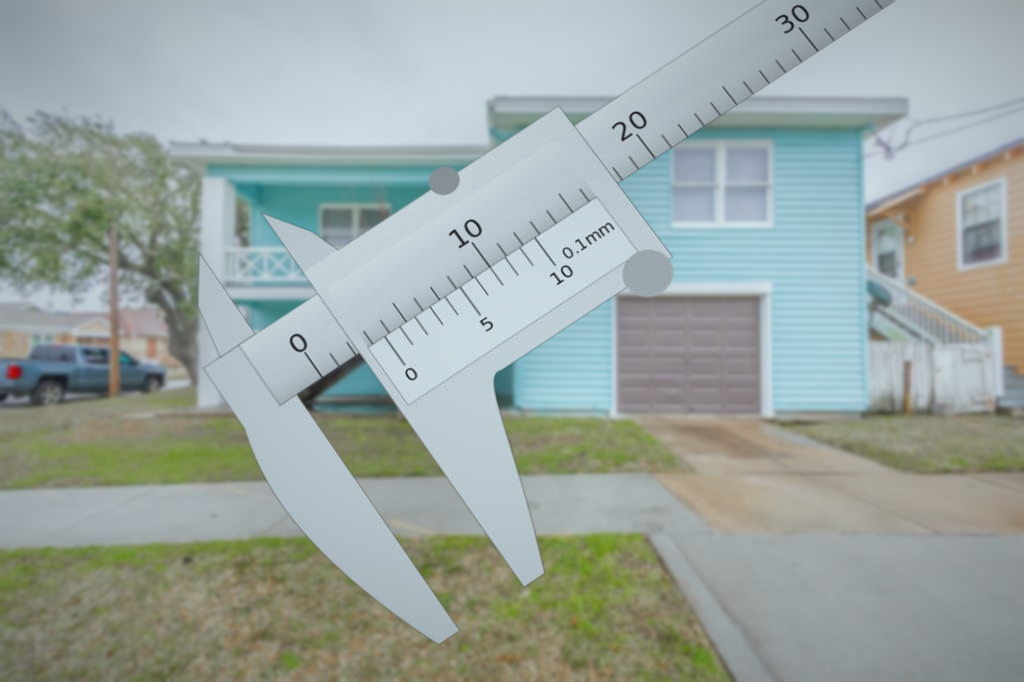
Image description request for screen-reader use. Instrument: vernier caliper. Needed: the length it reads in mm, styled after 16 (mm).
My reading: 3.7 (mm)
